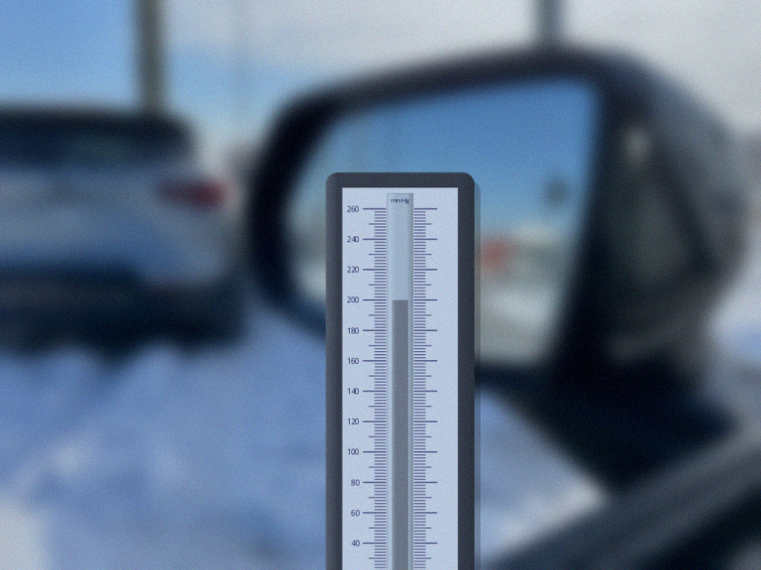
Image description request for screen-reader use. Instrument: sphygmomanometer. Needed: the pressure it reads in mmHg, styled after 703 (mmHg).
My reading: 200 (mmHg)
